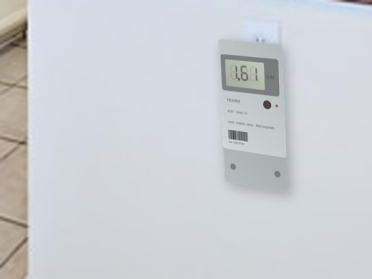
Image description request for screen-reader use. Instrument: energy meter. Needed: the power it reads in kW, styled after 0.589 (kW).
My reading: 1.61 (kW)
